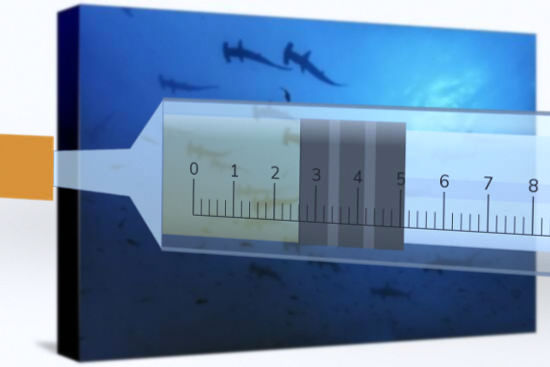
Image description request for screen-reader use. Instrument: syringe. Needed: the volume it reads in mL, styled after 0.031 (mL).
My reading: 2.6 (mL)
